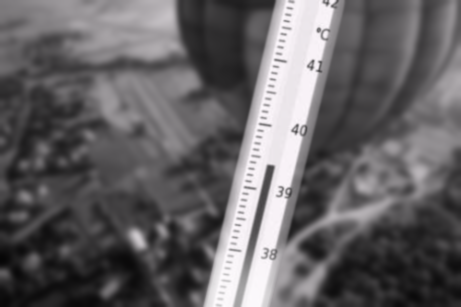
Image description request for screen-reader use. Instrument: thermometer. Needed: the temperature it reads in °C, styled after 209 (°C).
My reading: 39.4 (°C)
